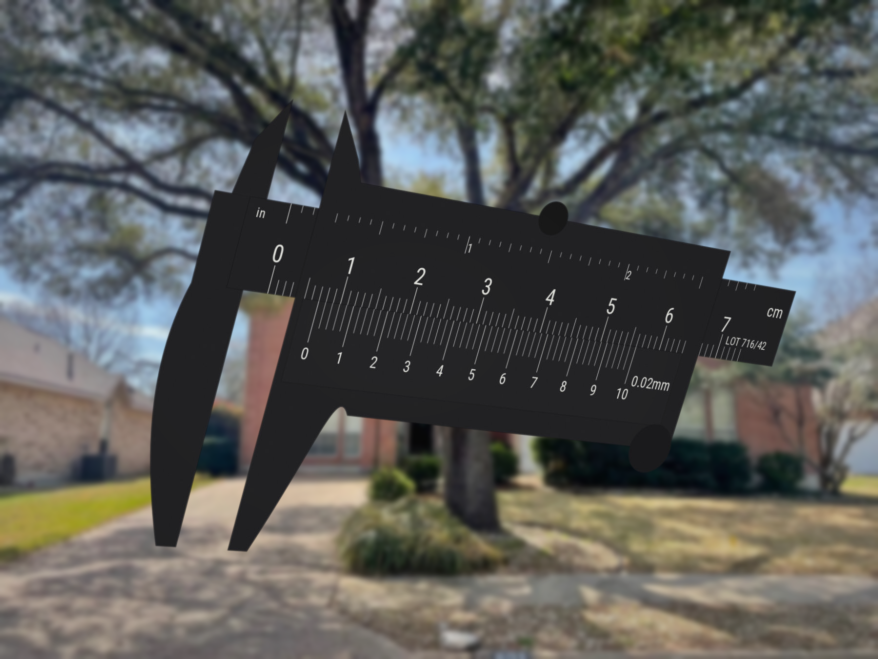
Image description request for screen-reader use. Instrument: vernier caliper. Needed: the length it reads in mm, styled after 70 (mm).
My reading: 7.0 (mm)
